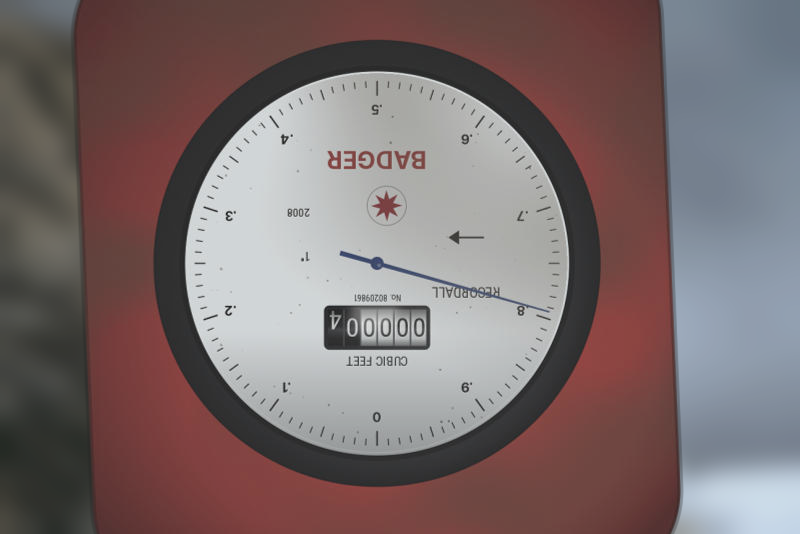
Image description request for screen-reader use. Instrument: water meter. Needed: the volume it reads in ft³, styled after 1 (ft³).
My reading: 3.79 (ft³)
